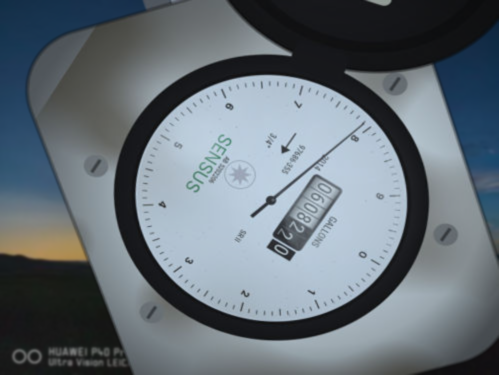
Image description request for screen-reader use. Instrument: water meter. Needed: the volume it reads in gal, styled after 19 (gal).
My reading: 608217.9 (gal)
